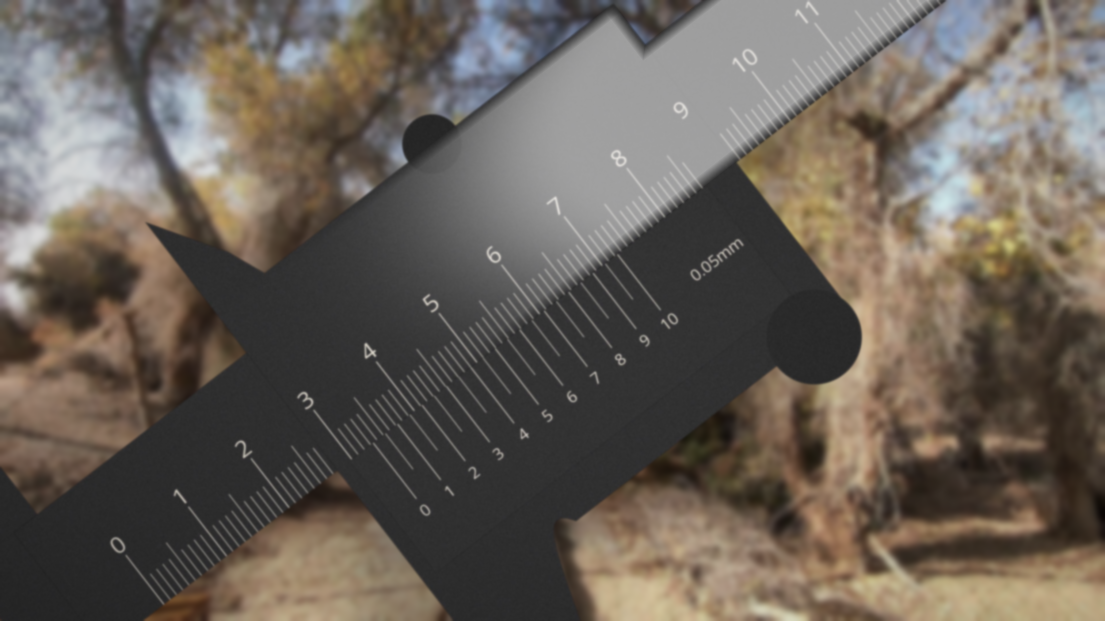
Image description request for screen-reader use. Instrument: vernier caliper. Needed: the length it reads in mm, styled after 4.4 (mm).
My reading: 33.4 (mm)
